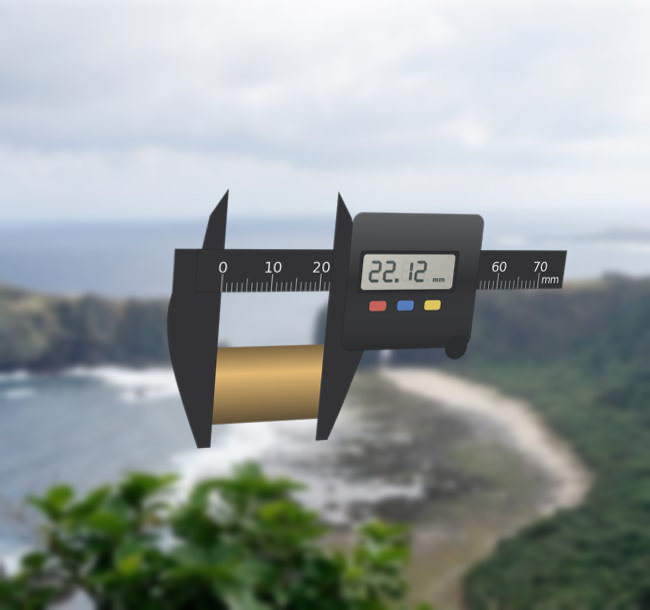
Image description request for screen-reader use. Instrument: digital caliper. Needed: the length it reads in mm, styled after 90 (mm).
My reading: 22.12 (mm)
